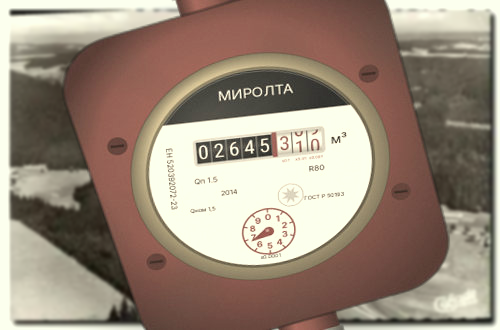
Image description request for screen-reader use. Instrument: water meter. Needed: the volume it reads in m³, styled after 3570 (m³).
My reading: 2645.3096 (m³)
